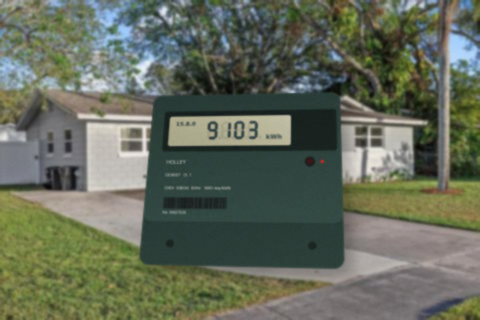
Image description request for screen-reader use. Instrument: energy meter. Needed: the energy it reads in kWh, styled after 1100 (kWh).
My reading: 9103 (kWh)
